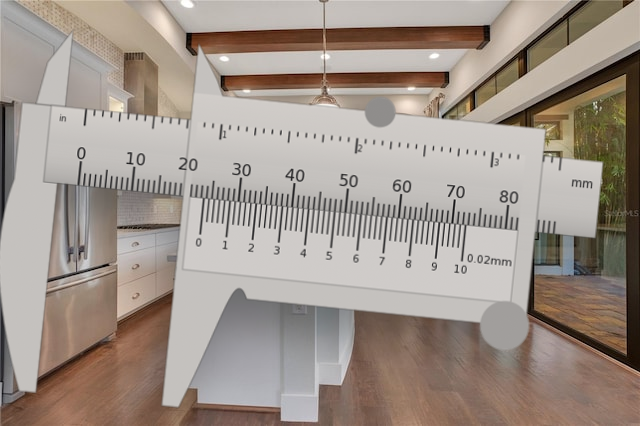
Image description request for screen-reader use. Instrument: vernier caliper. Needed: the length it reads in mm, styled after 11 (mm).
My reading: 23.5 (mm)
